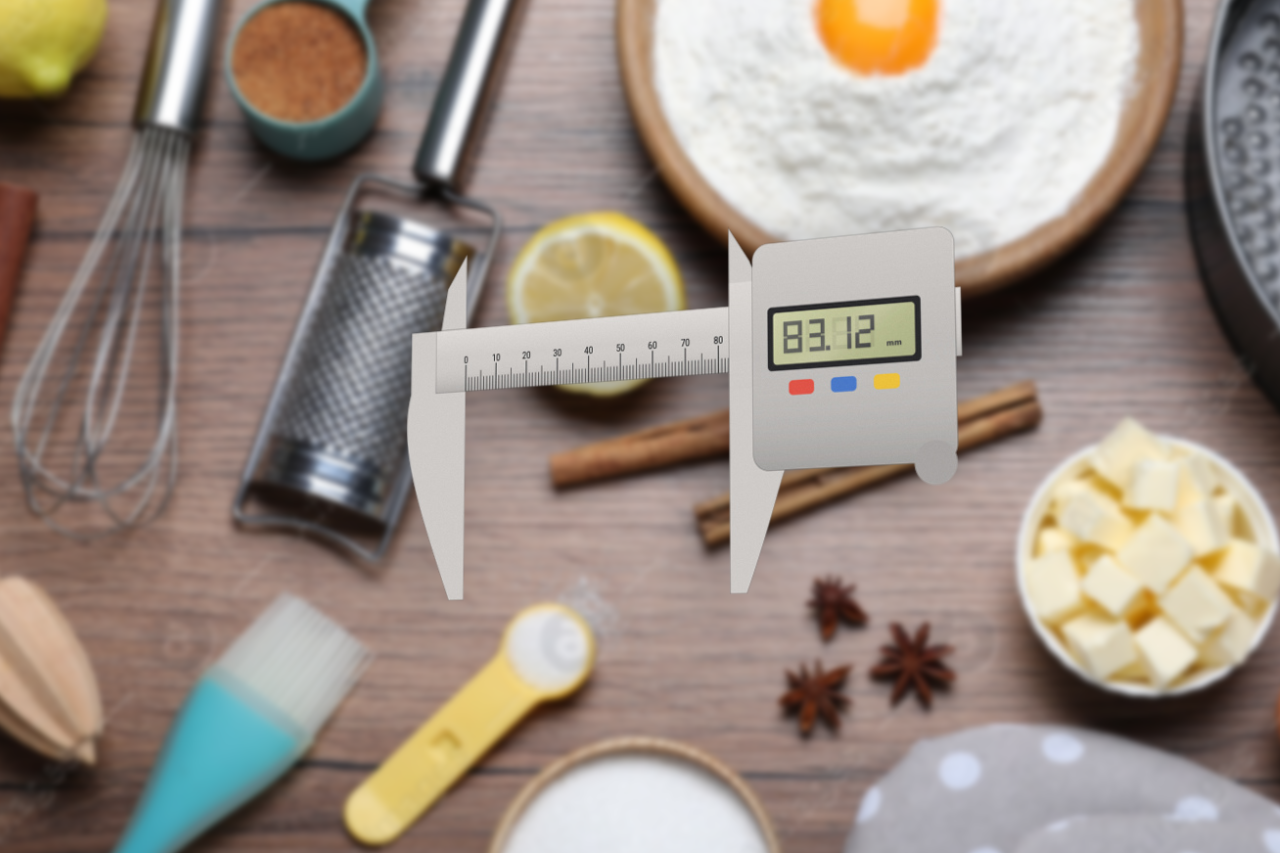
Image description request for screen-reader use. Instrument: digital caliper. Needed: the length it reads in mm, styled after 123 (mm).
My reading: 83.12 (mm)
